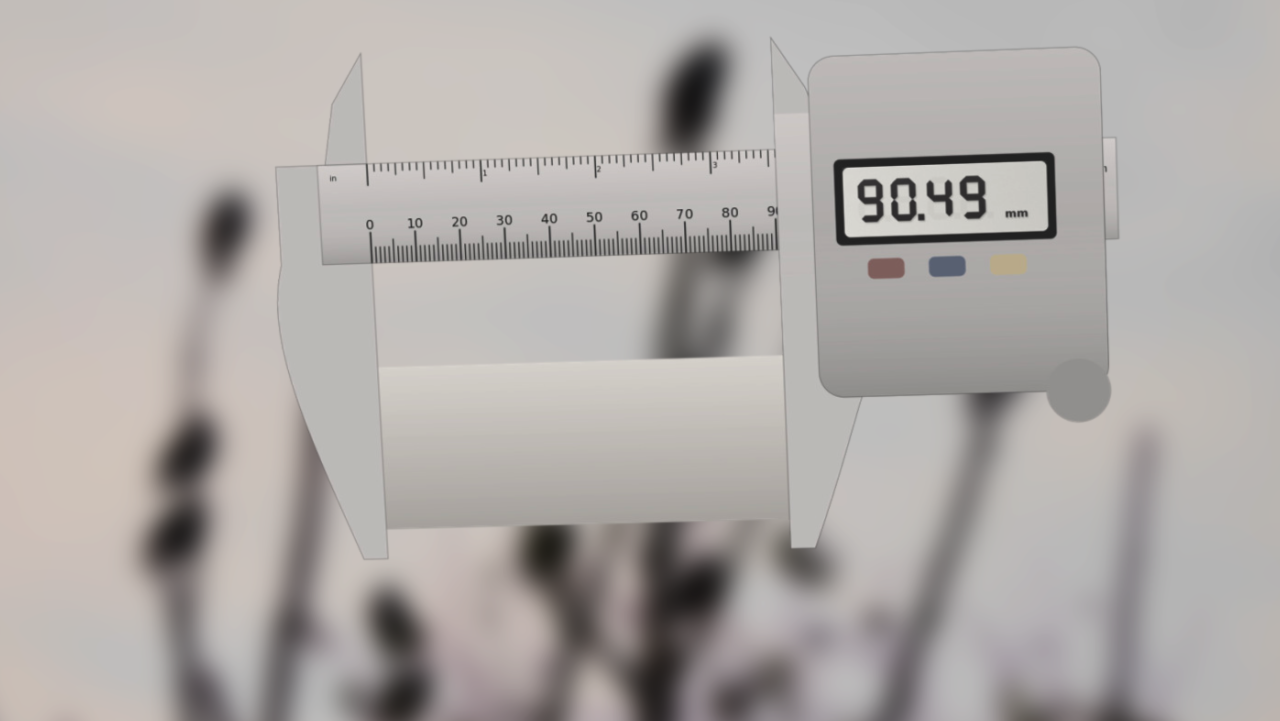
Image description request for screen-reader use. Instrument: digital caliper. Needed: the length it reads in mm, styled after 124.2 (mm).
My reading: 90.49 (mm)
